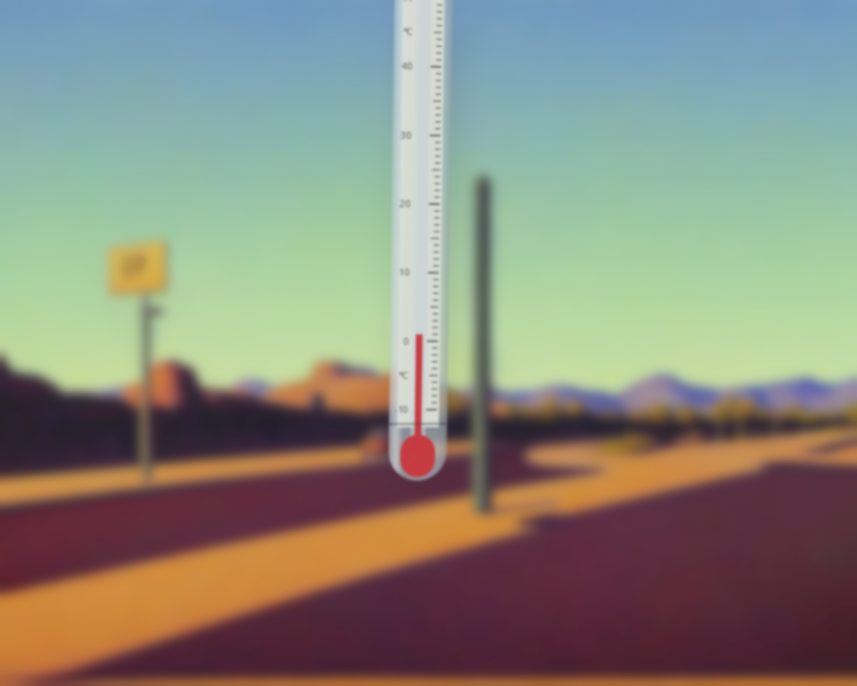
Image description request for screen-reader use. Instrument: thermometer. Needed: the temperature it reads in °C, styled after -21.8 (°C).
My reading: 1 (°C)
